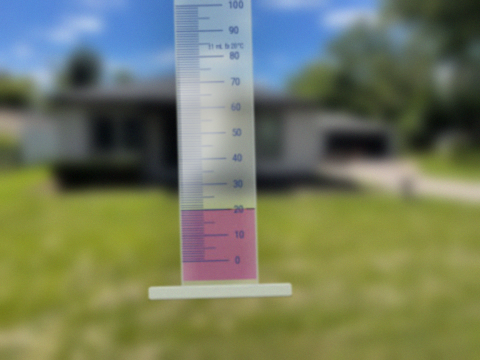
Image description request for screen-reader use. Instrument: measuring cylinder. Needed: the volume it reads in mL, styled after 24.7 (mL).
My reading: 20 (mL)
